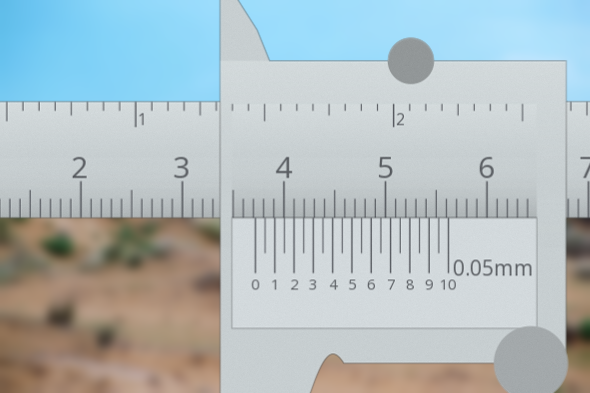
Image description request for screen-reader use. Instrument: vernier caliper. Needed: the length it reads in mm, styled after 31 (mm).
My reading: 37.2 (mm)
